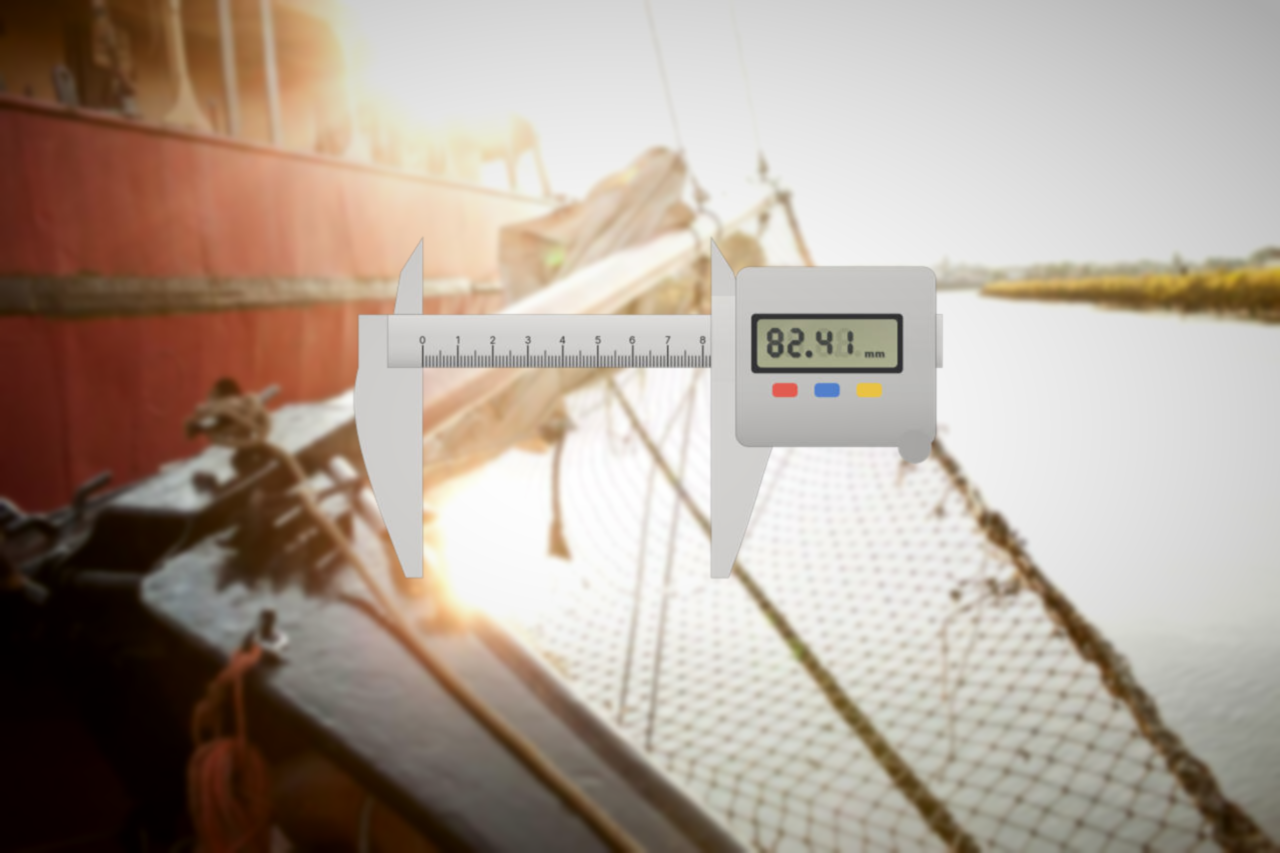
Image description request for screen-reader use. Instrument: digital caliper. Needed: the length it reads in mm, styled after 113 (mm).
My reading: 82.41 (mm)
